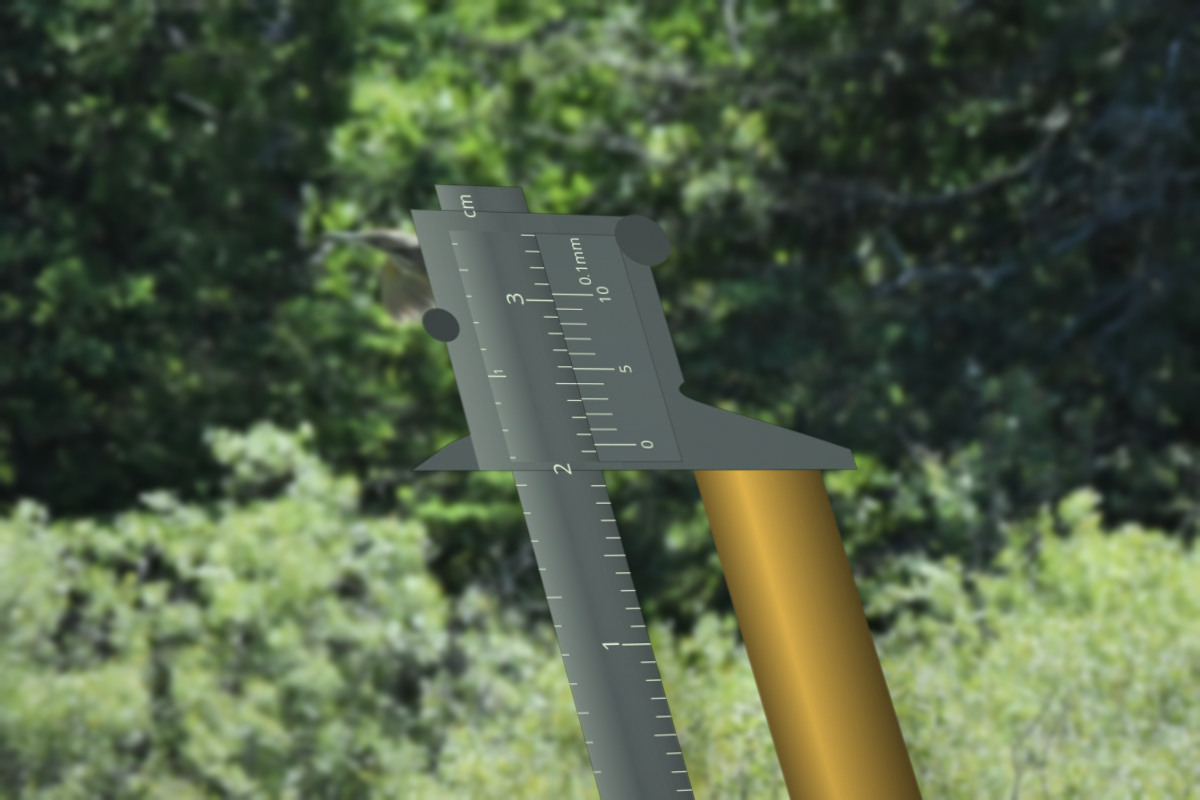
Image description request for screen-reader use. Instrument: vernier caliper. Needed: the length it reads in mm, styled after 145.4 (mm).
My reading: 21.4 (mm)
